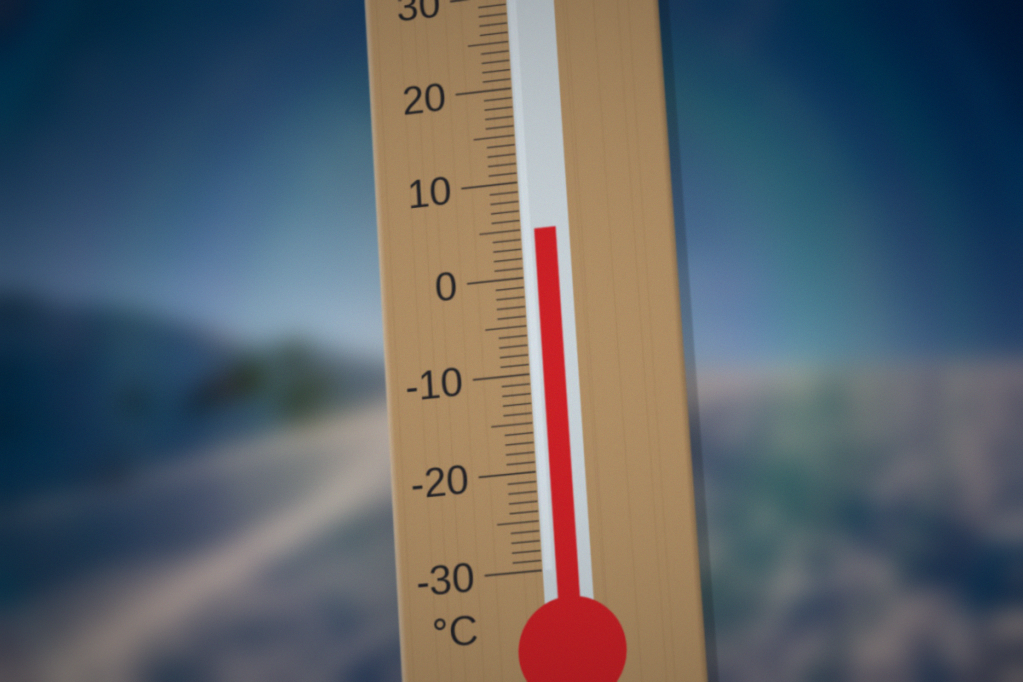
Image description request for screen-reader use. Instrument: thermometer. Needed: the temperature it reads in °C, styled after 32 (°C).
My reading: 5 (°C)
